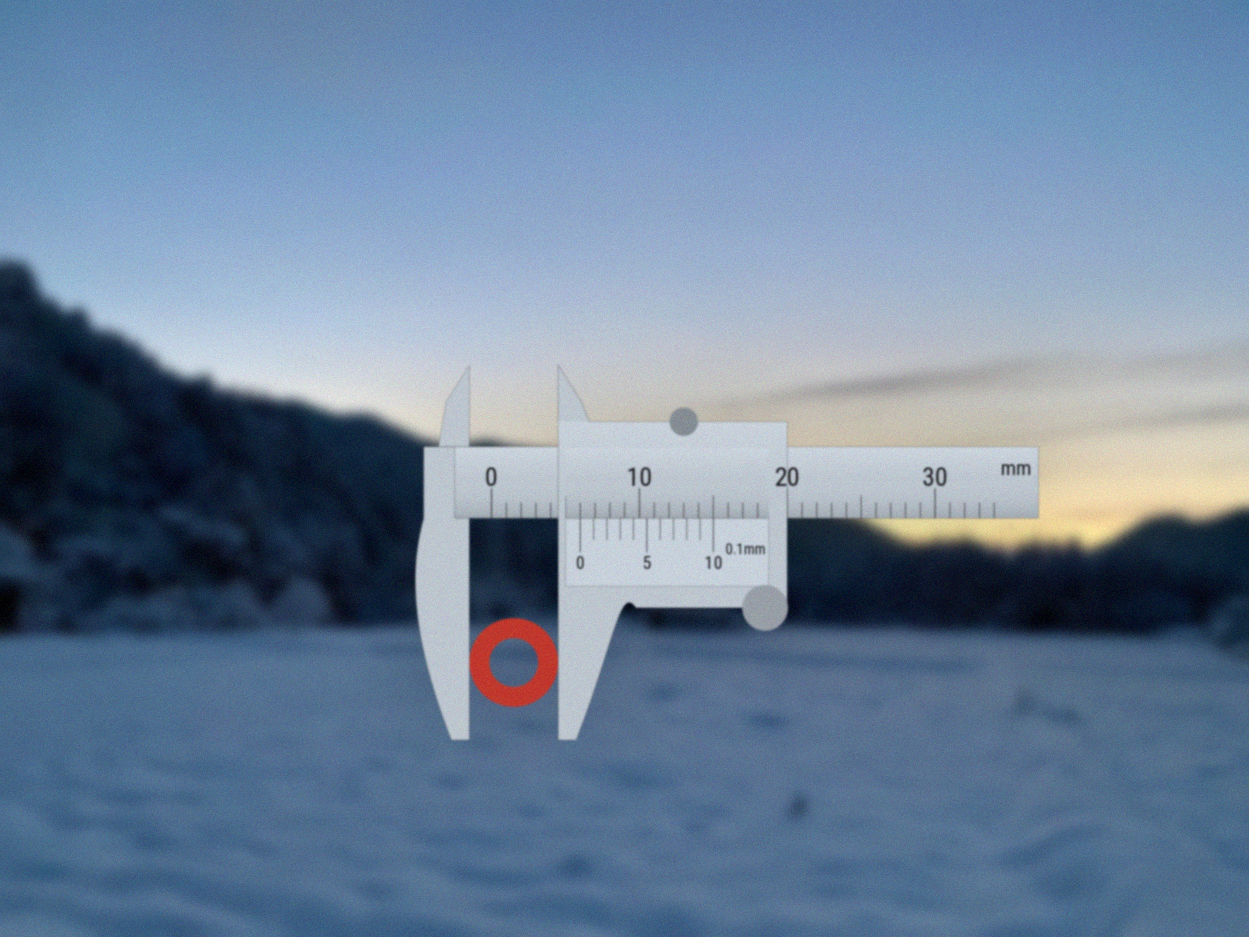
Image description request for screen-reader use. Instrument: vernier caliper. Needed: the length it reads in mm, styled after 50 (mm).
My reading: 6.0 (mm)
